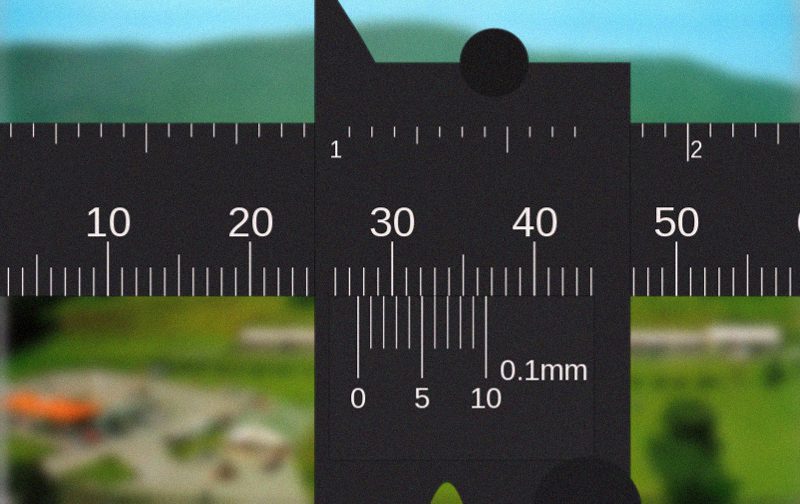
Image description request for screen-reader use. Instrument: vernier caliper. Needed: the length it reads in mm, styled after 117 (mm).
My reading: 27.6 (mm)
